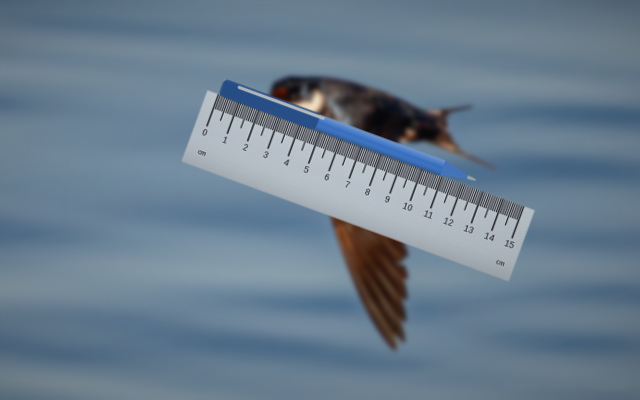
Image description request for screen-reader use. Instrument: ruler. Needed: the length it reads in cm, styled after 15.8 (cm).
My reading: 12.5 (cm)
